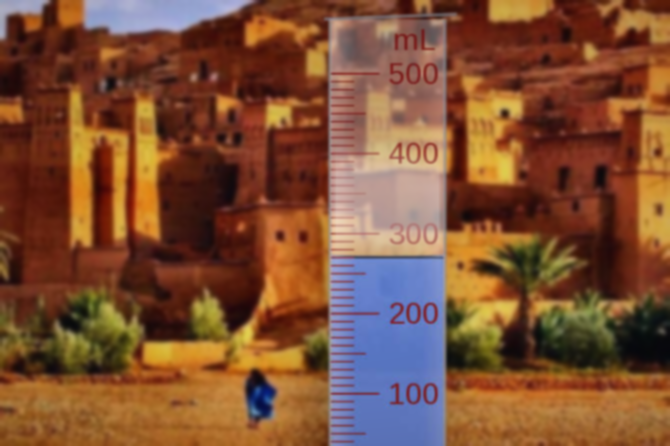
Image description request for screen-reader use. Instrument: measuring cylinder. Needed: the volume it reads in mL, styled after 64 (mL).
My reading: 270 (mL)
